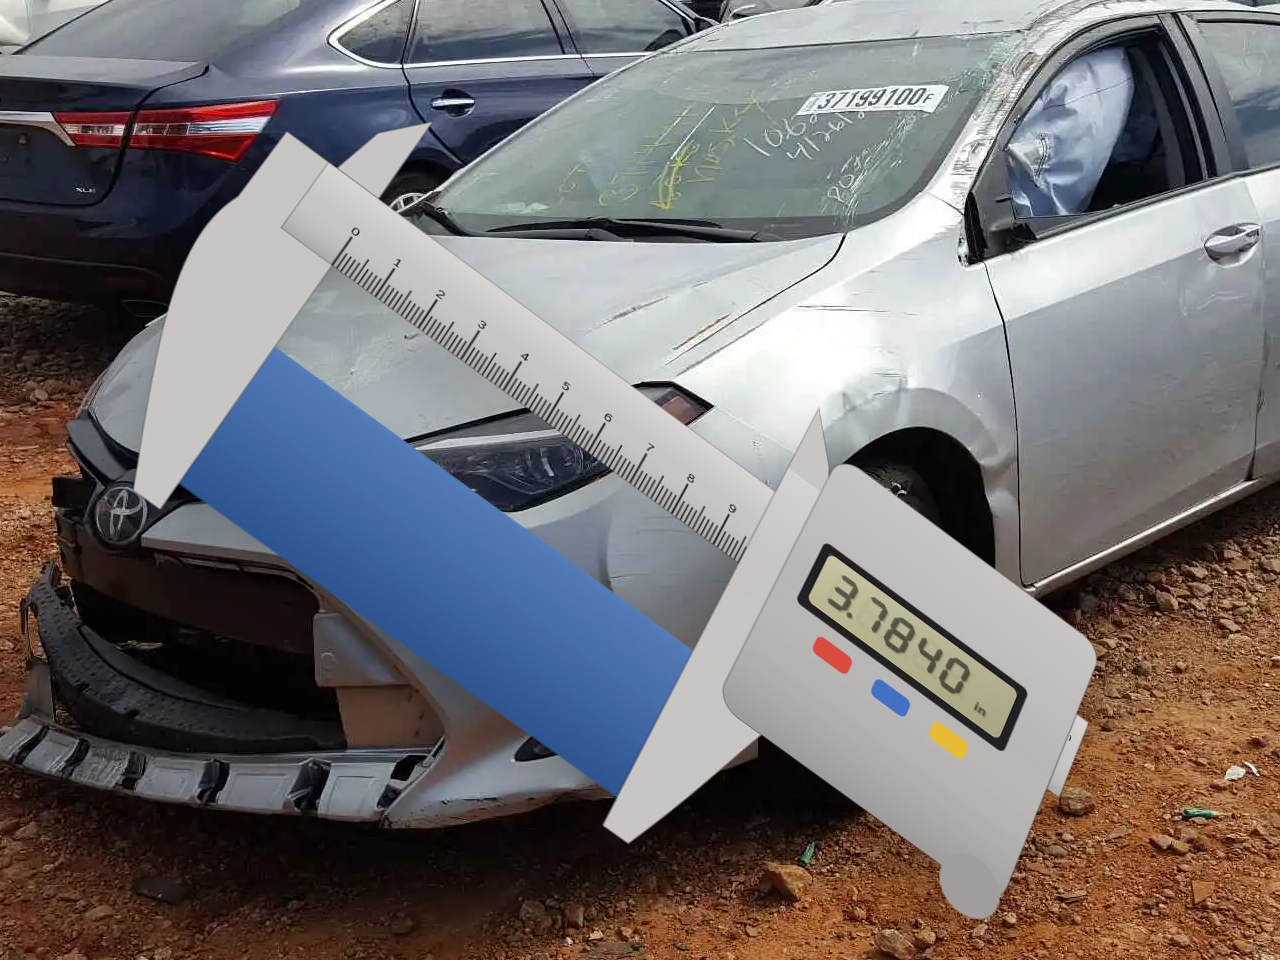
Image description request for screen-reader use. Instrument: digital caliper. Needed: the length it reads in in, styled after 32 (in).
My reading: 3.7840 (in)
